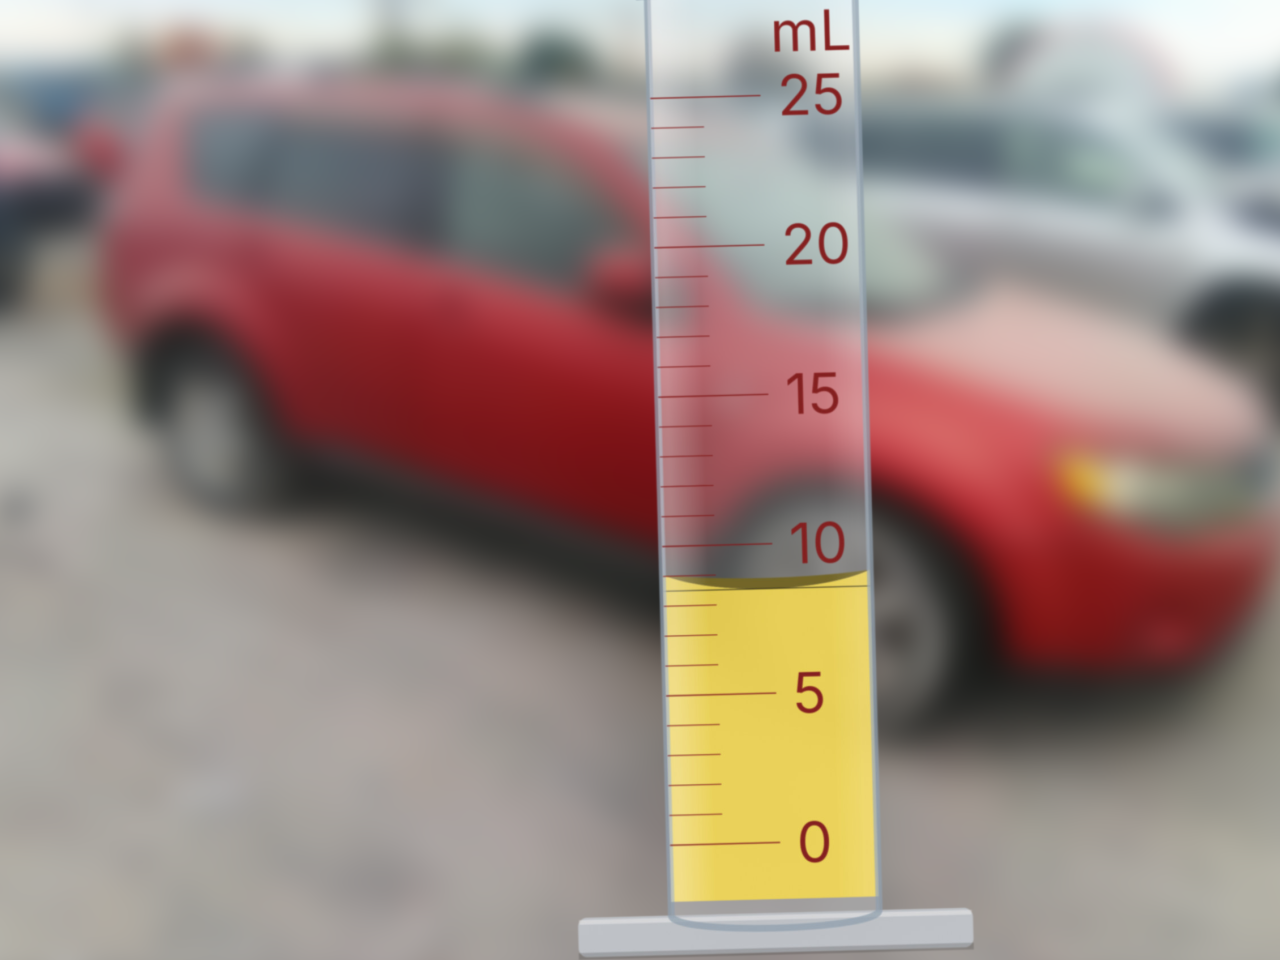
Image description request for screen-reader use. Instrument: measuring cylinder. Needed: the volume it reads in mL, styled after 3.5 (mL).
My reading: 8.5 (mL)
